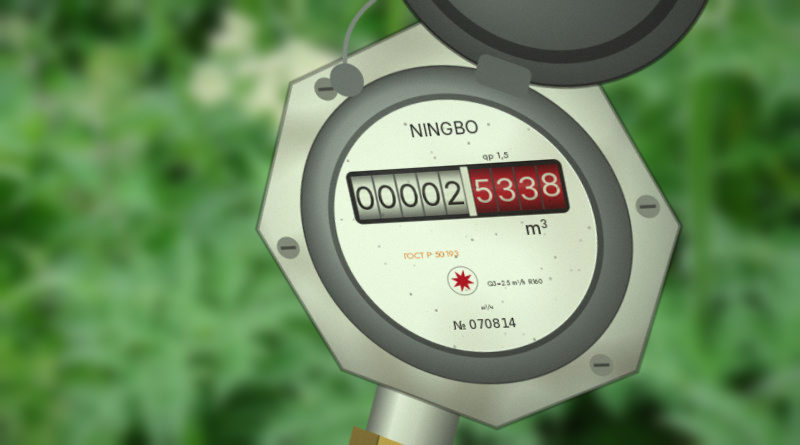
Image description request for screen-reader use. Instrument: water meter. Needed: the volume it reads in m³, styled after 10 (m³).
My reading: 2.5338 (m³)
